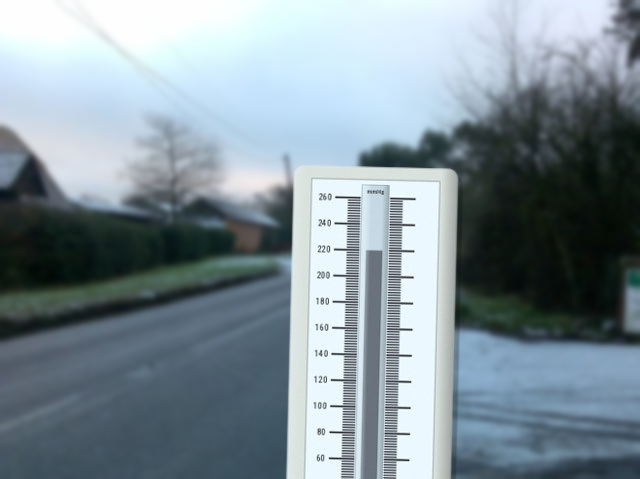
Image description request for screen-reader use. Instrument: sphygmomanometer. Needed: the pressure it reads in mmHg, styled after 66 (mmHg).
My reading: 220 (mmHg)
